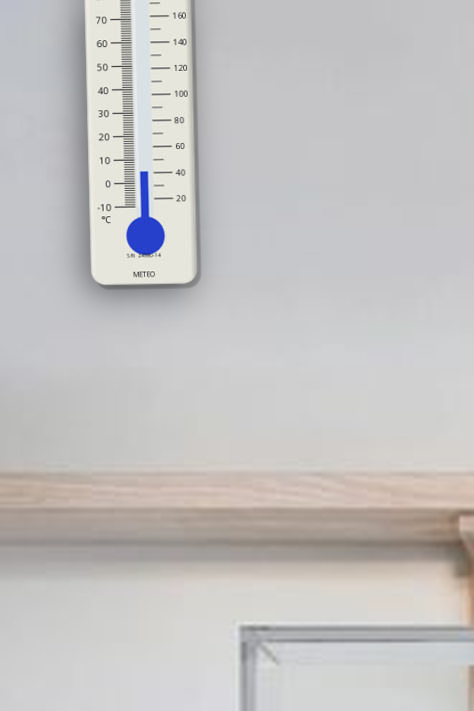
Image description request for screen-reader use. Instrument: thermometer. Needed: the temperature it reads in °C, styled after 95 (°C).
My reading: 5 (°C)
